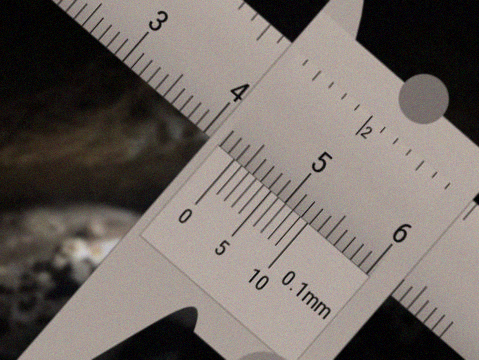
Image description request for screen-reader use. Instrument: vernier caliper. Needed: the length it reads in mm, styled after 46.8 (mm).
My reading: 43.8 (mm)
